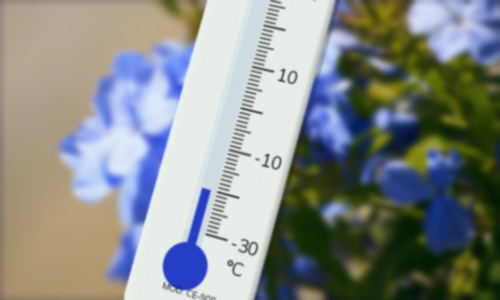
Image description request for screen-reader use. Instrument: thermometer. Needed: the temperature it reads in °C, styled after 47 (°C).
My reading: -20 (°C)
